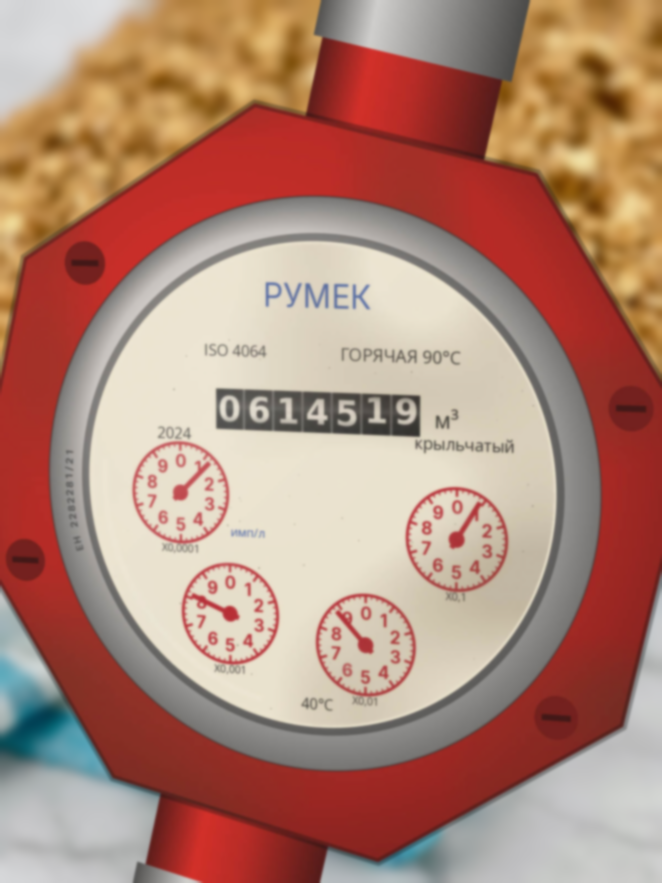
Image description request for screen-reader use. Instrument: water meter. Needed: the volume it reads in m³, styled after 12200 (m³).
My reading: 614519.0881 (m³)
